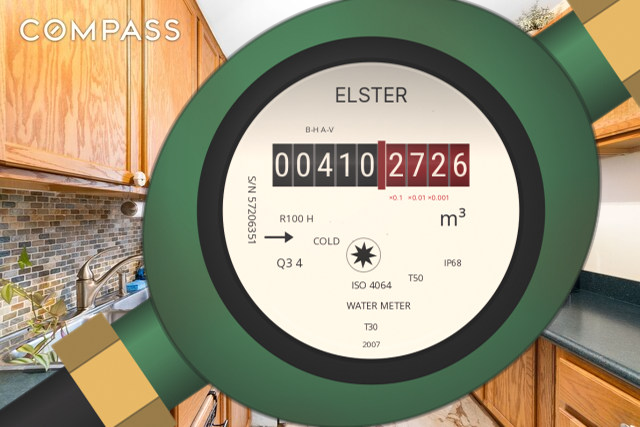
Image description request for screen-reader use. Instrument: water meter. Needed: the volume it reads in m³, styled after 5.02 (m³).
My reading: 410.2726 (m³)
